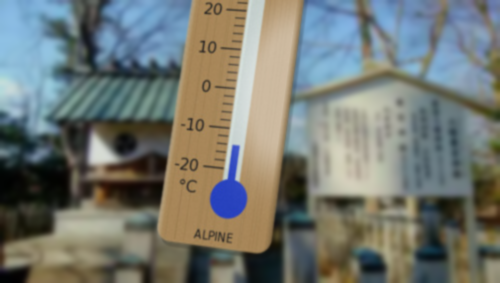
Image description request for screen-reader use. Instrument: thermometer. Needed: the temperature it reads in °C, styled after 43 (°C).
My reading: -14 (°C)
